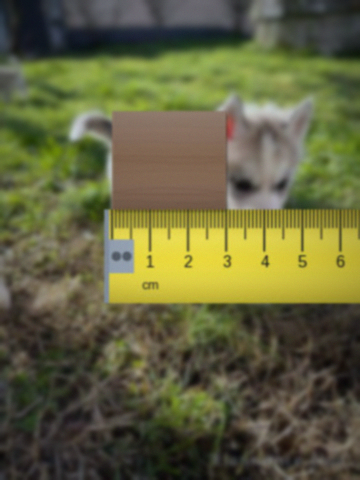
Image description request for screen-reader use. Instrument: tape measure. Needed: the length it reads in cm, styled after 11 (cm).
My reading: 3 (cm)
